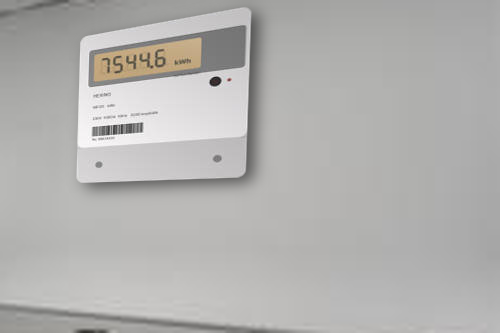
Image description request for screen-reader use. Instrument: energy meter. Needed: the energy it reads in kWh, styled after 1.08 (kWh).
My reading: 7544.6 (kWh)
